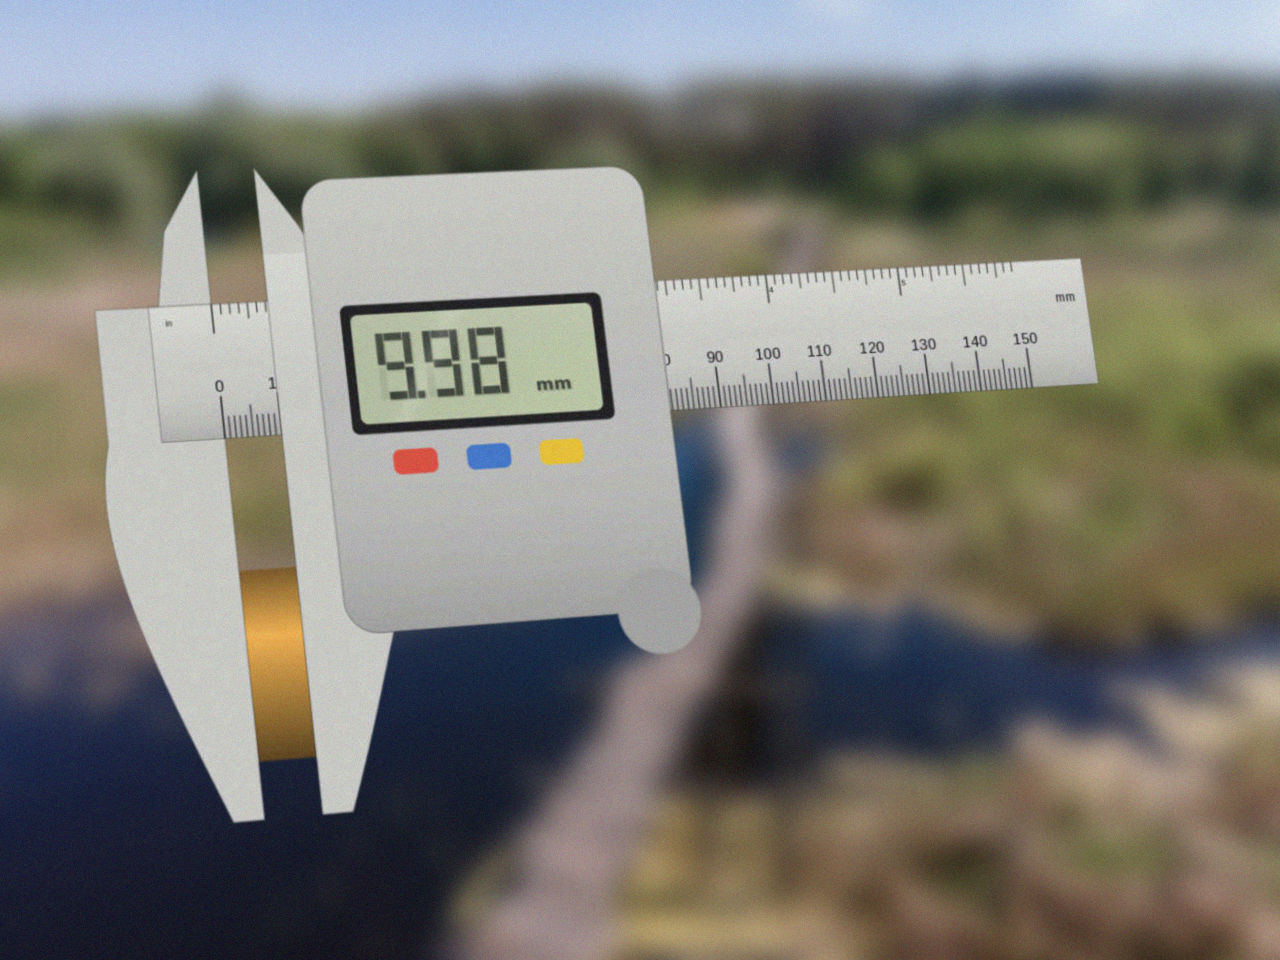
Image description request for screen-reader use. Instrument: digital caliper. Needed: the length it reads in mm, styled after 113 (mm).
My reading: 9.98 (mm)
